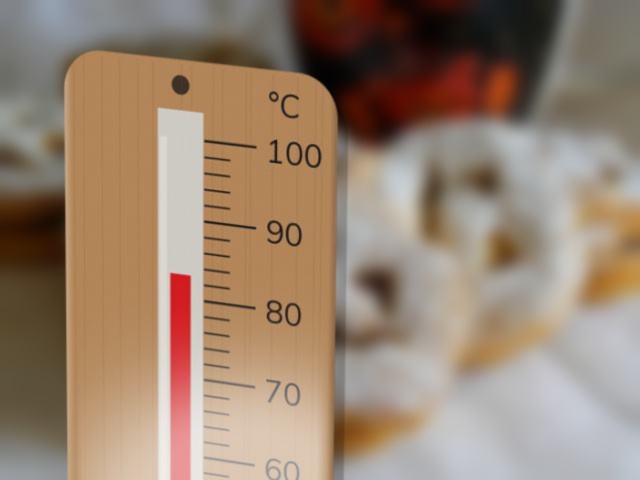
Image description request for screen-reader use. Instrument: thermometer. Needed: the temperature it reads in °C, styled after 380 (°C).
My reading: 83 (°C)
